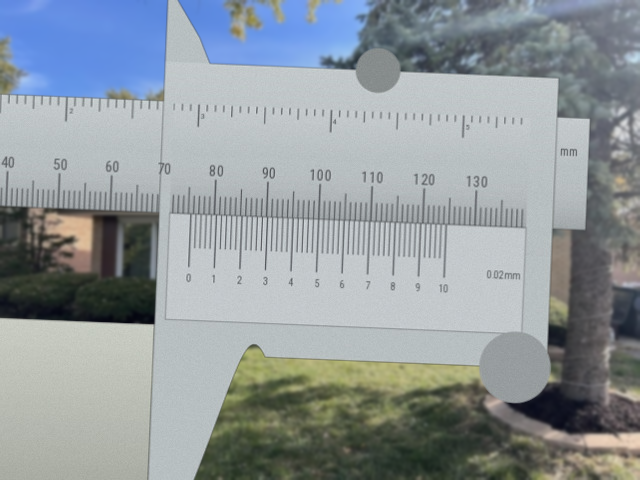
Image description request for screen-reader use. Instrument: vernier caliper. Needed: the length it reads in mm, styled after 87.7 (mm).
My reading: 75.5 (mm)
